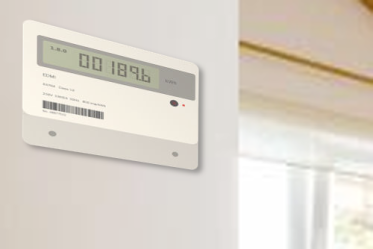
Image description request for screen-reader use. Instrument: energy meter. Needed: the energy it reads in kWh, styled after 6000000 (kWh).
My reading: 189.6 (kWh)
